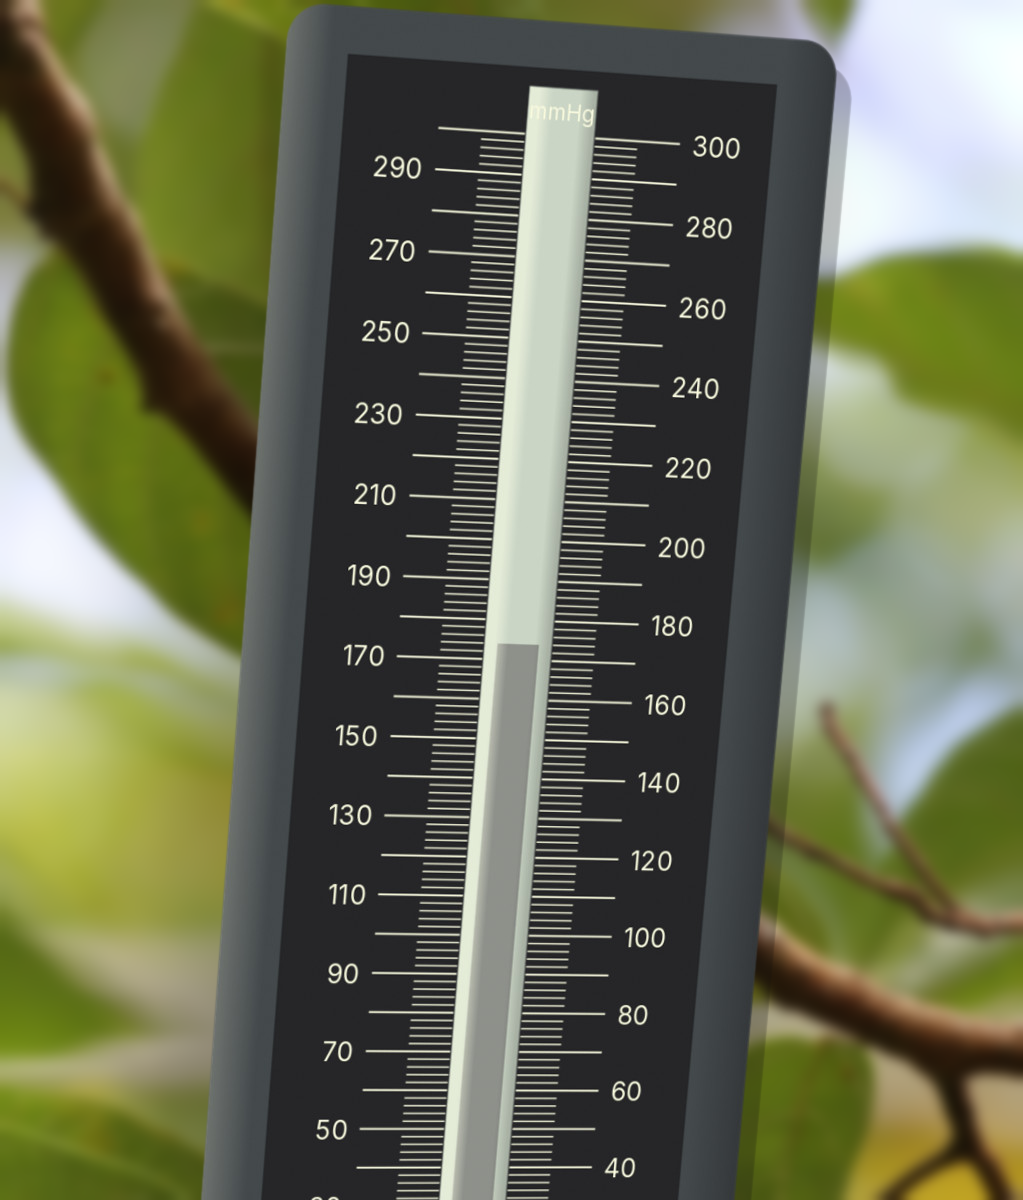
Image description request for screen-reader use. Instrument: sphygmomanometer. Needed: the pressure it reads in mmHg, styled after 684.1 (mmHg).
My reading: 174 (mmHg)
